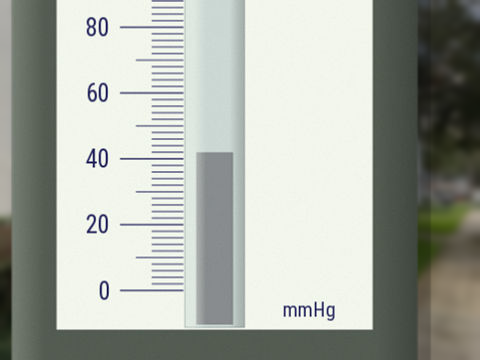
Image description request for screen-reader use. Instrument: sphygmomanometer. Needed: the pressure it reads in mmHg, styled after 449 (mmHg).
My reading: 42 (mmHg)
